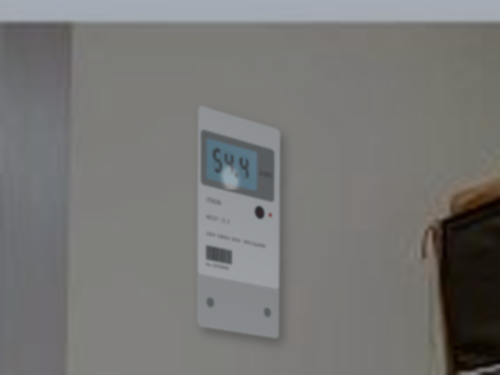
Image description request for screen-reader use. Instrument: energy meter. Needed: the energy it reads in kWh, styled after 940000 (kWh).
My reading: 54.4 (kWh)
